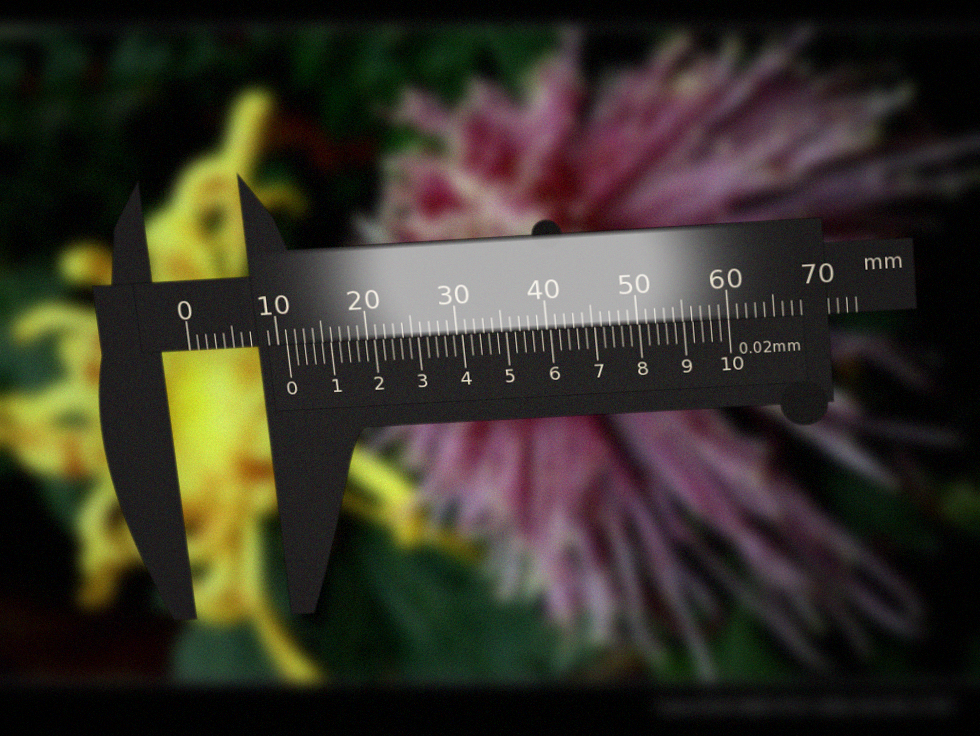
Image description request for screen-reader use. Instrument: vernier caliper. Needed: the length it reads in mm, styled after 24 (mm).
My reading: 11.0 (mm)
